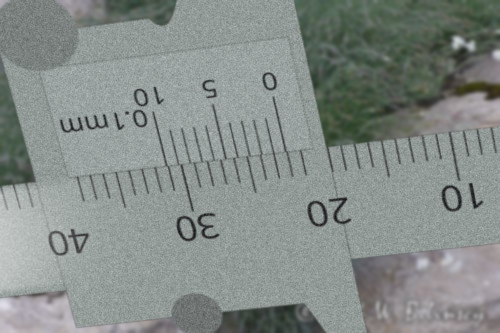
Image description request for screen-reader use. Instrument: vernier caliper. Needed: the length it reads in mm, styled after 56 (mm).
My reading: 22.1 (mm)
